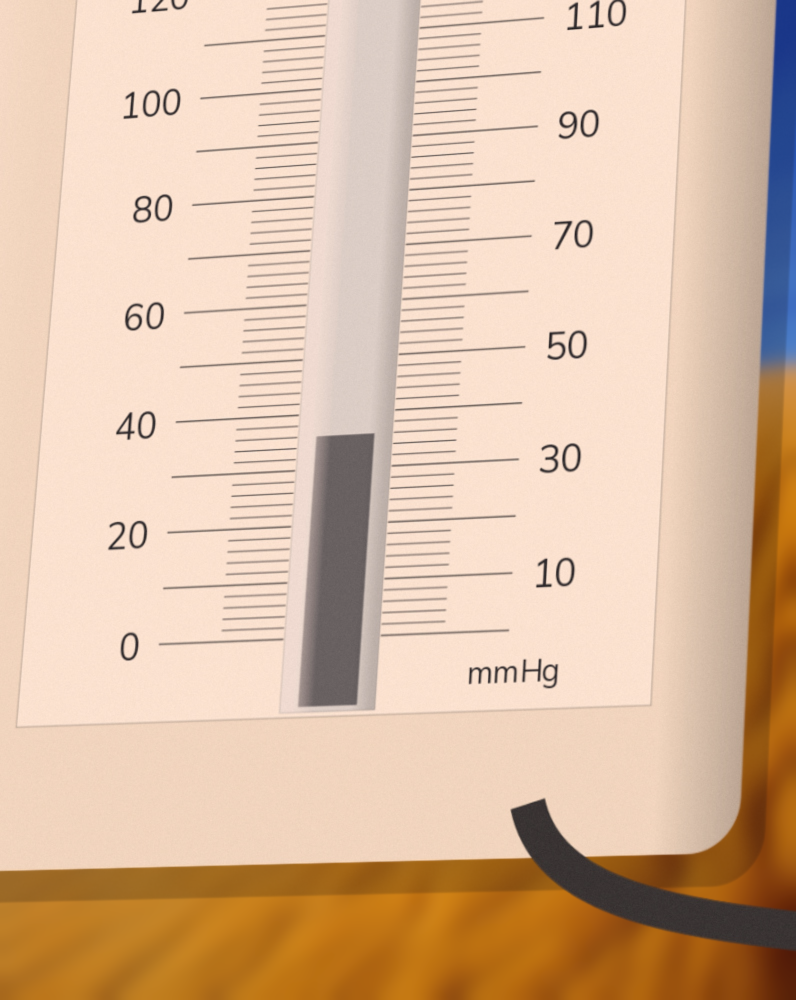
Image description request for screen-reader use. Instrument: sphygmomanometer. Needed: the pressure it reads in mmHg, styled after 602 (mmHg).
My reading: 36 (mmHg)
